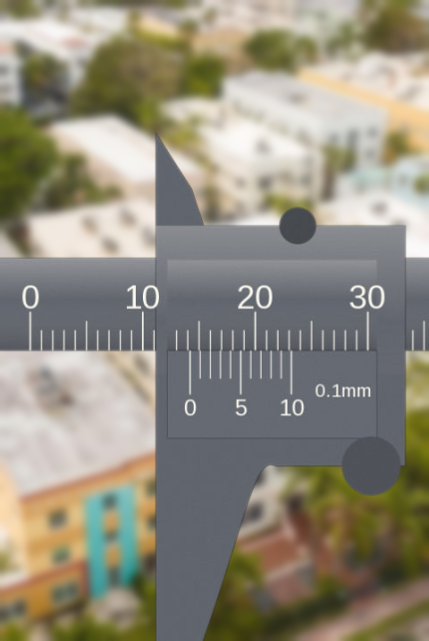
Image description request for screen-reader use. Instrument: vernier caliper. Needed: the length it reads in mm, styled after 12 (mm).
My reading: 14.2 (mm)
